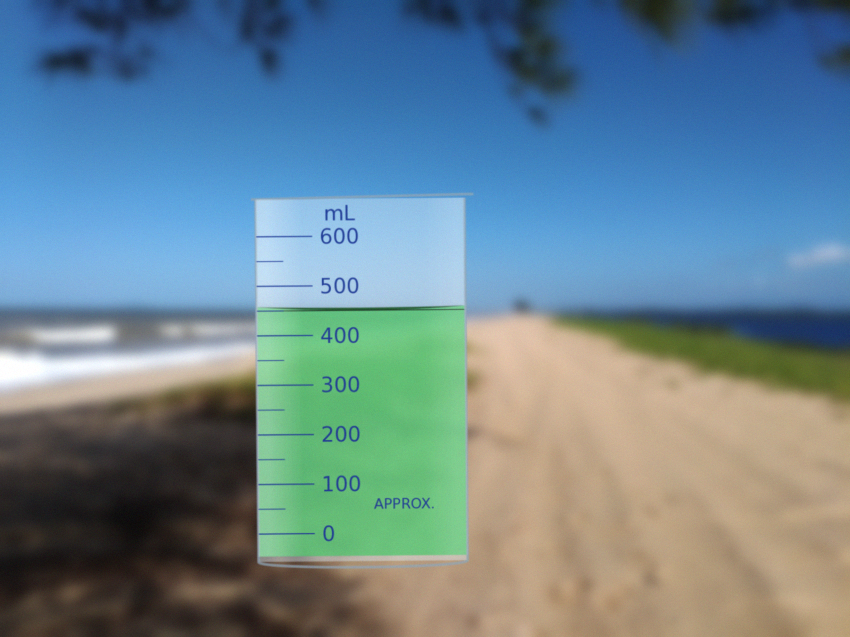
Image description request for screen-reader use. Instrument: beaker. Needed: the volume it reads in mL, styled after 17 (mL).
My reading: 450 (mL)
